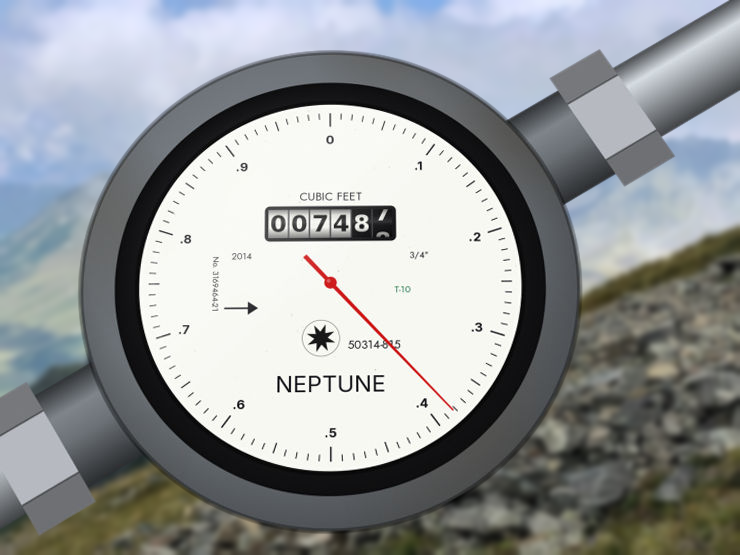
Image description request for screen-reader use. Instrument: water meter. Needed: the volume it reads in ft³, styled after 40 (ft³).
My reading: 7487.38 (ft³)
